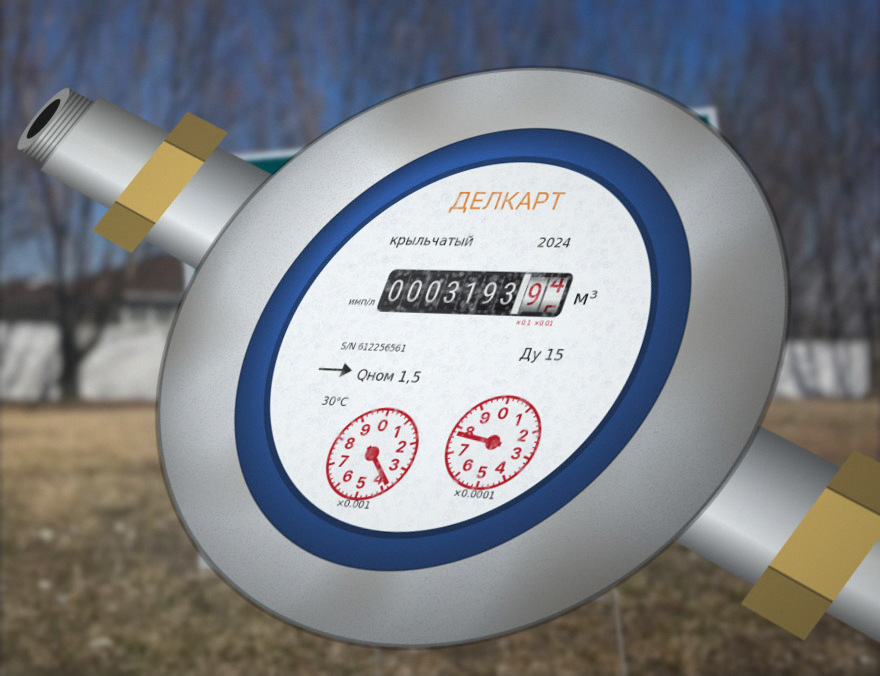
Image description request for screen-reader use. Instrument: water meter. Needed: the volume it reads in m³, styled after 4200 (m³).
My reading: 3193.9437 (m³)
